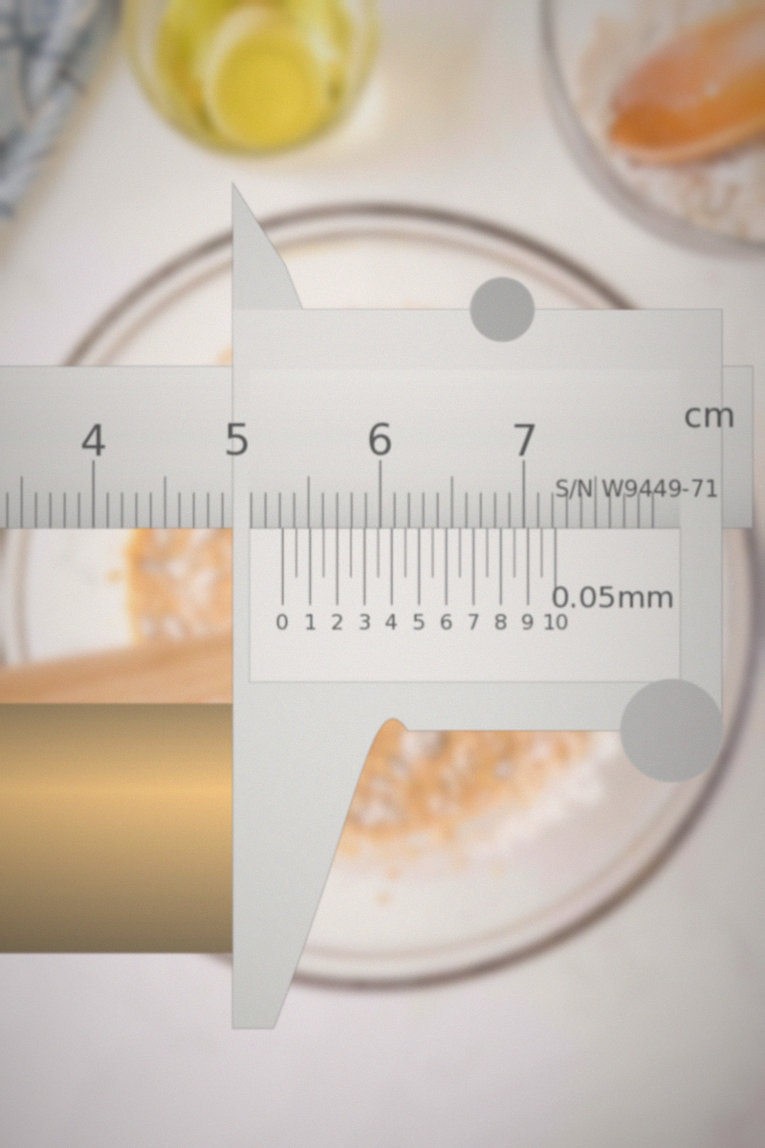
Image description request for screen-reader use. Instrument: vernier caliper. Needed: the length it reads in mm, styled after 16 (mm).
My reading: 53.2 (mm)
